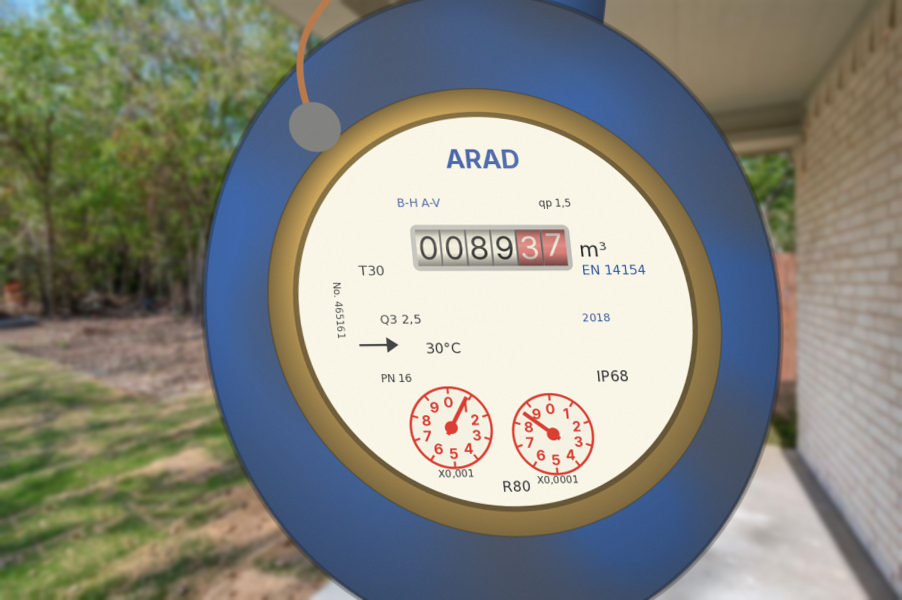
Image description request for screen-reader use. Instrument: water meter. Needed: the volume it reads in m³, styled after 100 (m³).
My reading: 89.3708 (m³)
